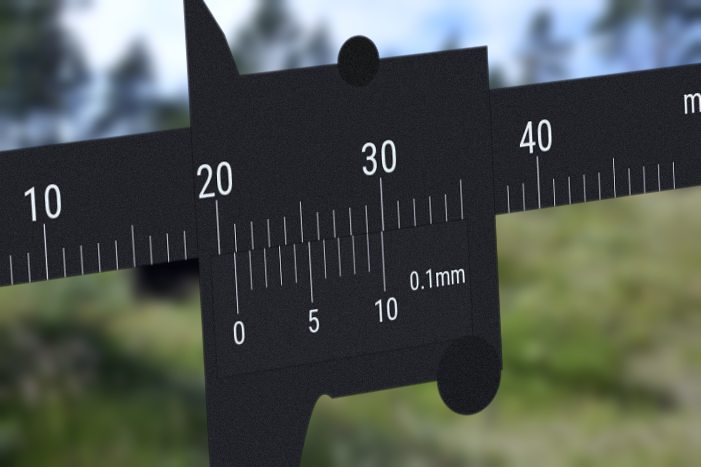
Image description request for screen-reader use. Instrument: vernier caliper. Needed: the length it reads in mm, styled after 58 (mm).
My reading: 20.9 (mm)
